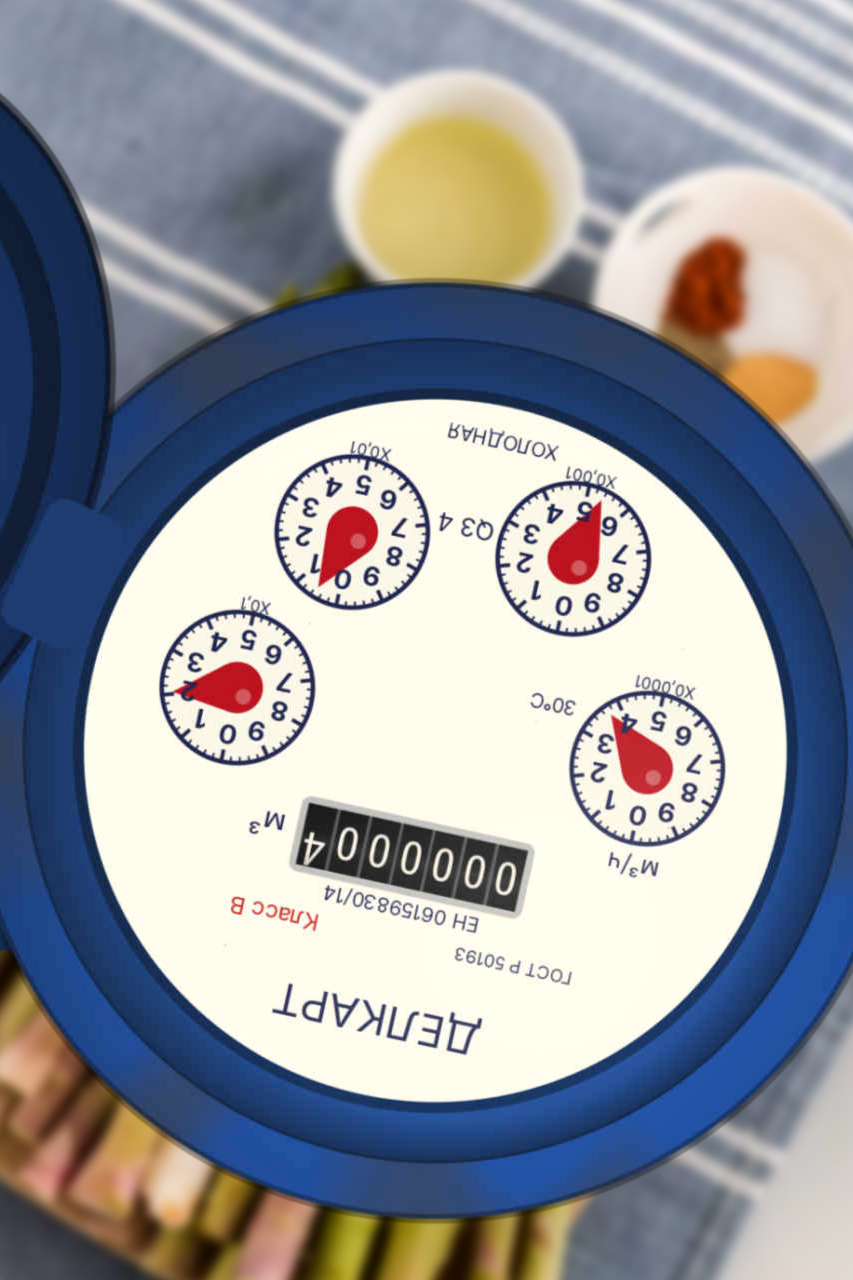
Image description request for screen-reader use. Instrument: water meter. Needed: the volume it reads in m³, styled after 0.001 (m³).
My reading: 4.2053 (m³)
